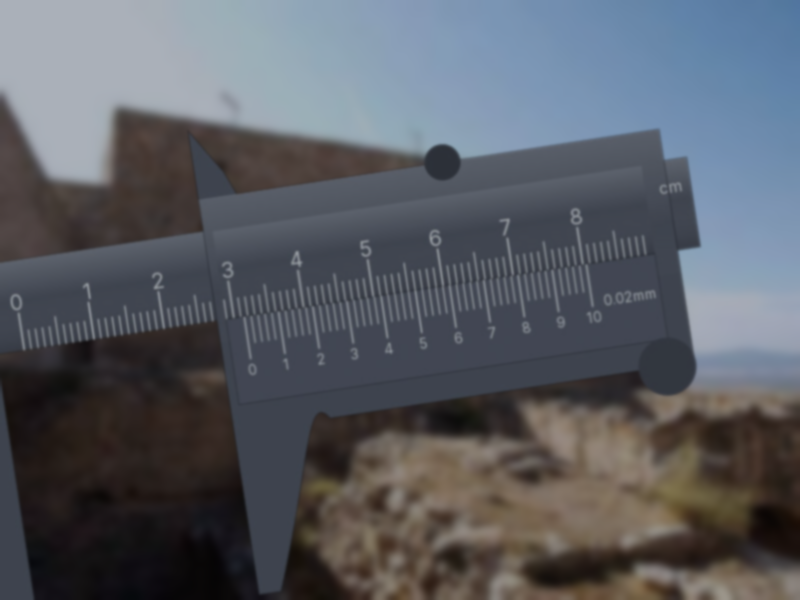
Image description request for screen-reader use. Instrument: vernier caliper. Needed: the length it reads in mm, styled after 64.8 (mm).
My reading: 31.5 (mm)
